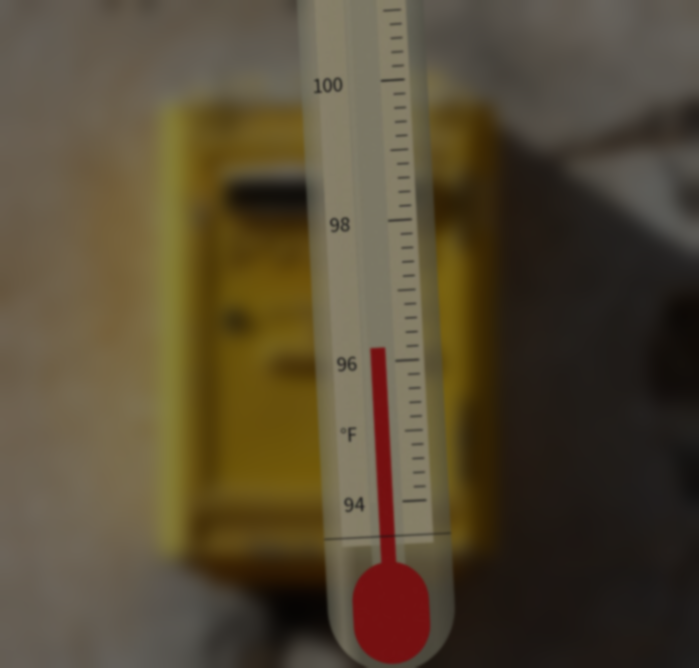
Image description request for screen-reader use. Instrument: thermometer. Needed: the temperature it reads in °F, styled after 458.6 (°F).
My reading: 96.2 (°F)
